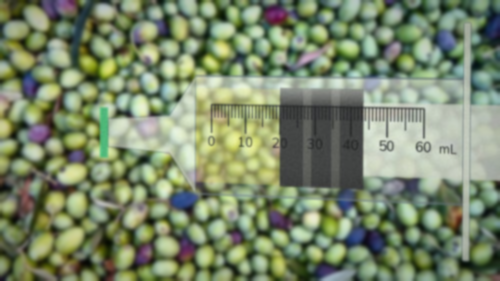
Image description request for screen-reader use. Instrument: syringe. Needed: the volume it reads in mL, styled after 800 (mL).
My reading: 20 (mL)
